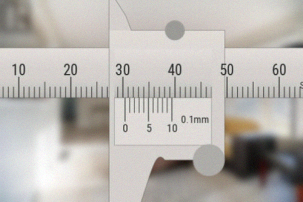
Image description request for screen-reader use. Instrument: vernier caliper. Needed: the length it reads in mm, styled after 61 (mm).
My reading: 30.4 (mm)
